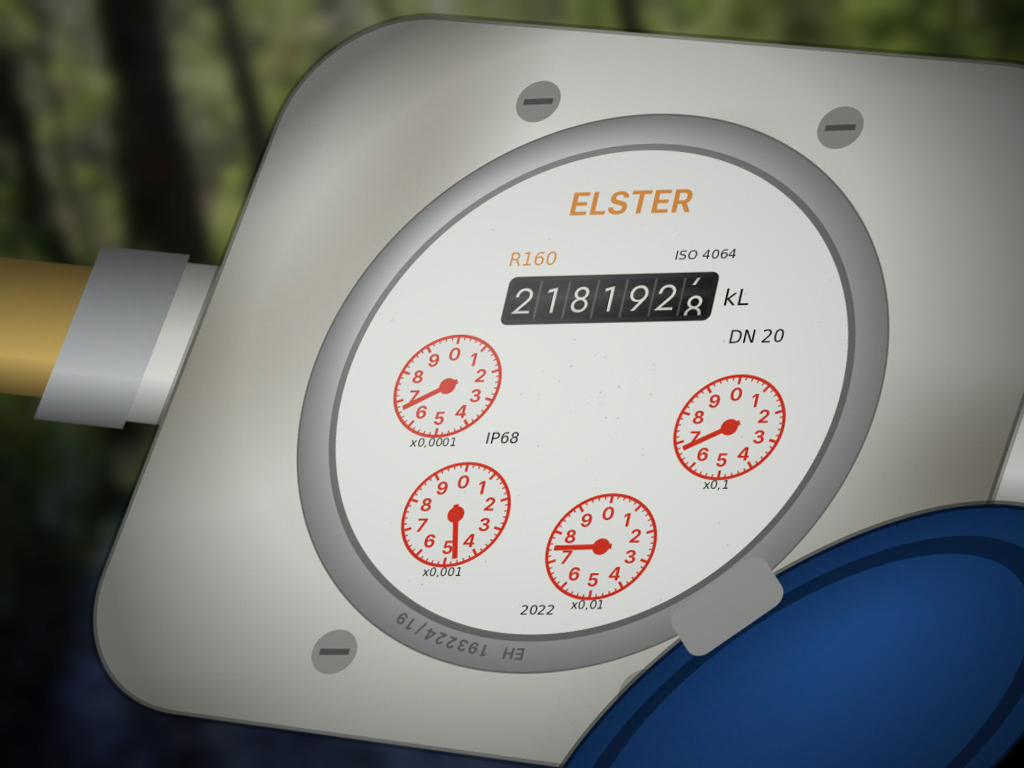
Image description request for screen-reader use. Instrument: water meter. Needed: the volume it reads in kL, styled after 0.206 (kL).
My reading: 2181927.6746 (kL)
